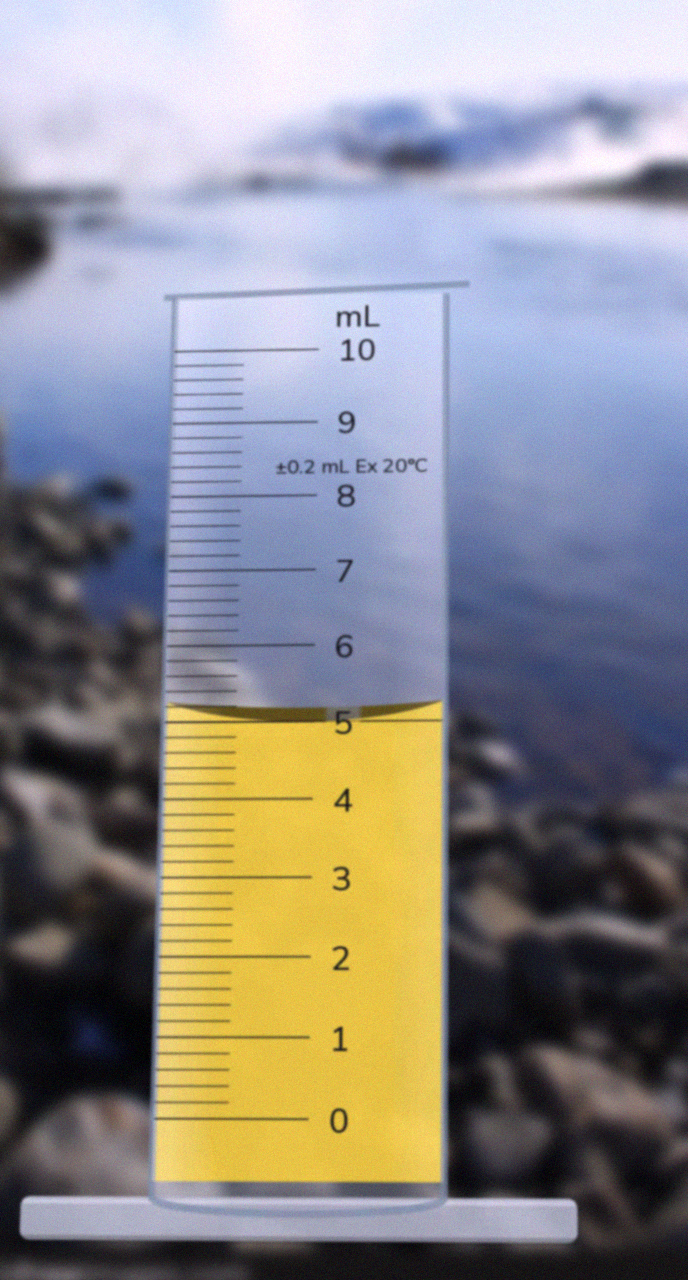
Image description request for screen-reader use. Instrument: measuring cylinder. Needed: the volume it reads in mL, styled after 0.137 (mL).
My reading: 5 (mL)
